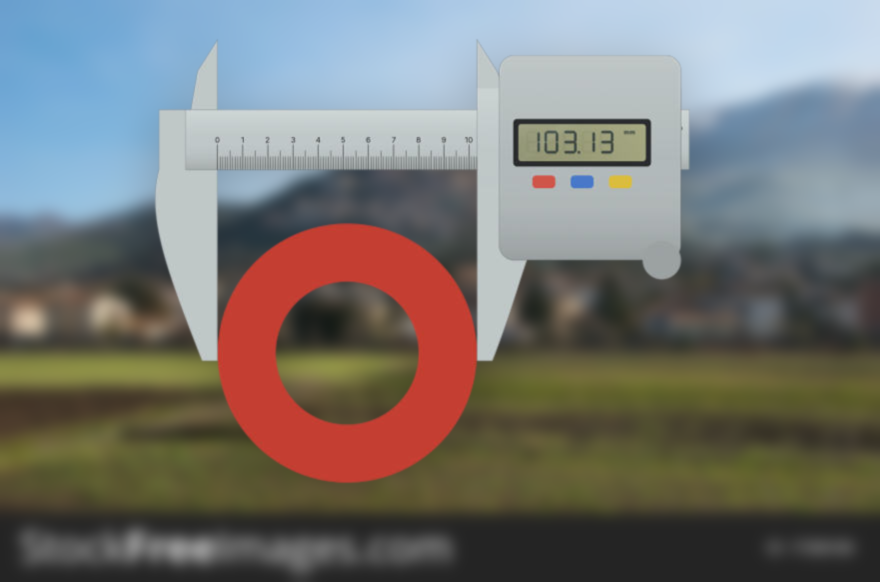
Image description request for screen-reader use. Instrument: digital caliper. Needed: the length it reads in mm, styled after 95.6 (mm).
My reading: 103.13 (mm)
